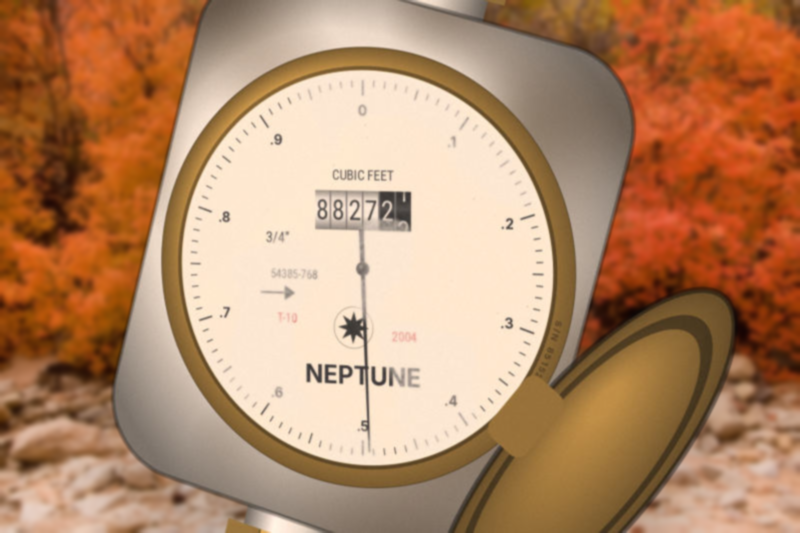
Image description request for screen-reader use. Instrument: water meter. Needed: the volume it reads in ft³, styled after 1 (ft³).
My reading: 882721.49 (ft³)
